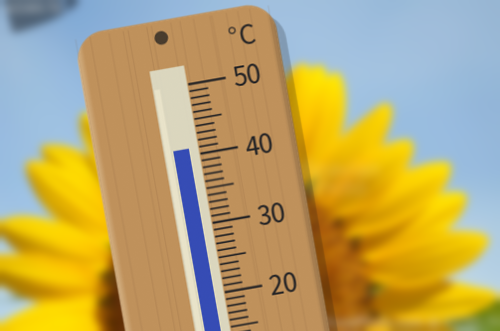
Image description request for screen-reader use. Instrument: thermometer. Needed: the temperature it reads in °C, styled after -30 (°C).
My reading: 41 (°C)
